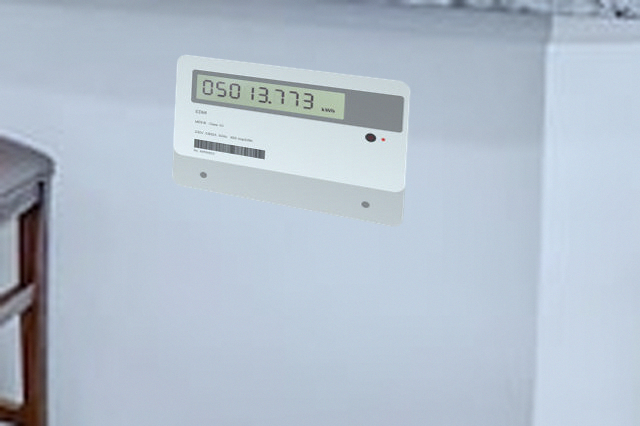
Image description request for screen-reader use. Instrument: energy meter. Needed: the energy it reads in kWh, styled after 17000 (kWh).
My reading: 5013.773 (kWh)
